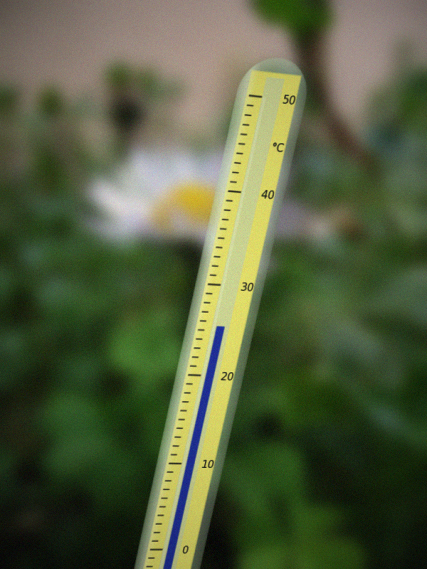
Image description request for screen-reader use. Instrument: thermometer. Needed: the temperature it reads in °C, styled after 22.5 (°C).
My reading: 25.5 (°C)
